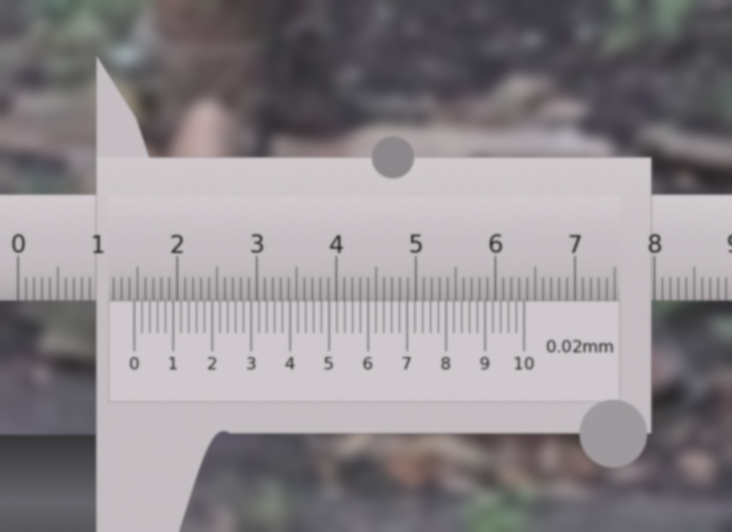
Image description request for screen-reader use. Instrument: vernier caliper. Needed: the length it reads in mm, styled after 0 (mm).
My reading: 14.6 (mm)
